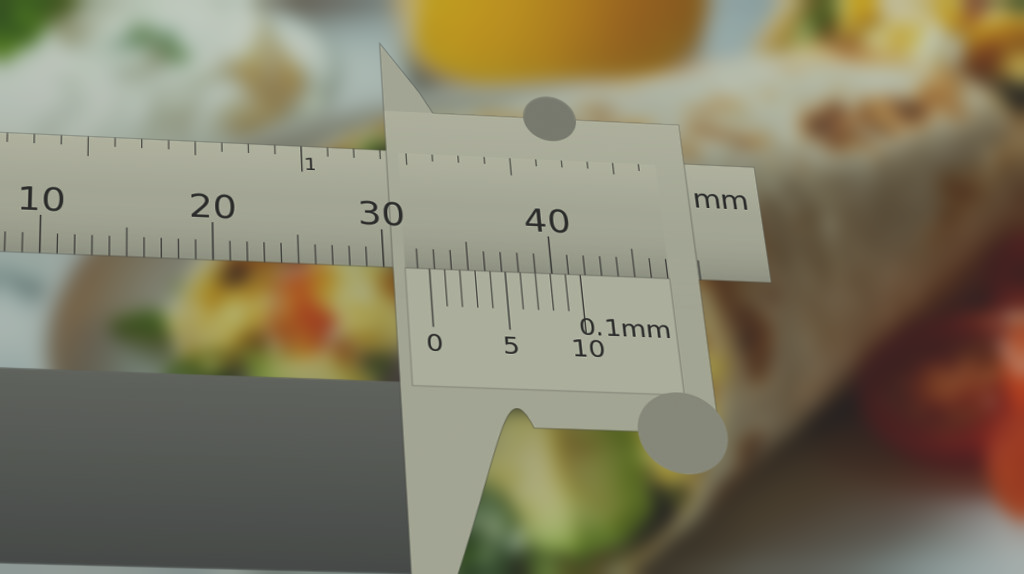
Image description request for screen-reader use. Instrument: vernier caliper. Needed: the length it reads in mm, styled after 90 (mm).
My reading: 32.7 (mm)
